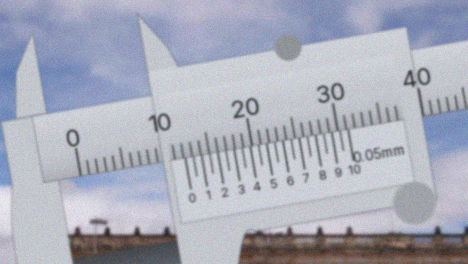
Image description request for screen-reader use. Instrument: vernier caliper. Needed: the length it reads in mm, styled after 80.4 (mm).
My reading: 12.2 (mm)
